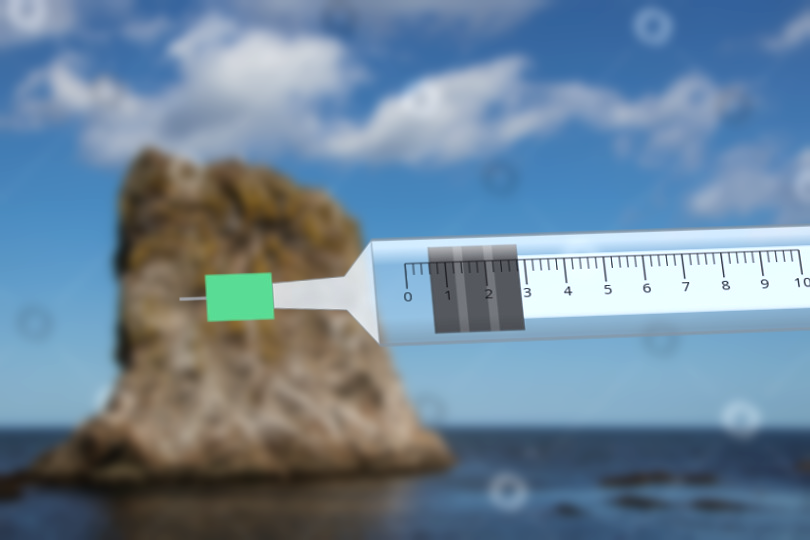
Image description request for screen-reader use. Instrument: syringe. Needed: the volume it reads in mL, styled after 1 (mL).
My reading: 0.6 (mL)
